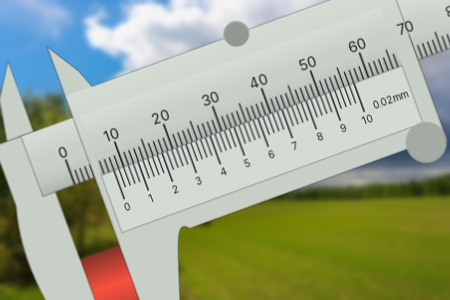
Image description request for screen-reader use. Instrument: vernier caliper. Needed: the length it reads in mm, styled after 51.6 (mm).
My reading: 8.0 (mm)
